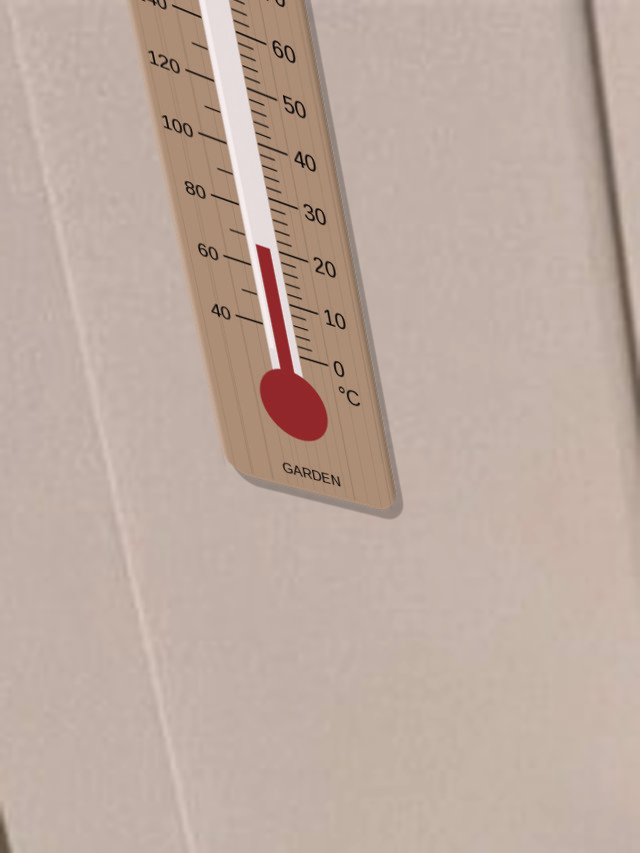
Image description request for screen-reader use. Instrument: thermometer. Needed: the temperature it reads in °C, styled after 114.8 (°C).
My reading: 20 (°C)
